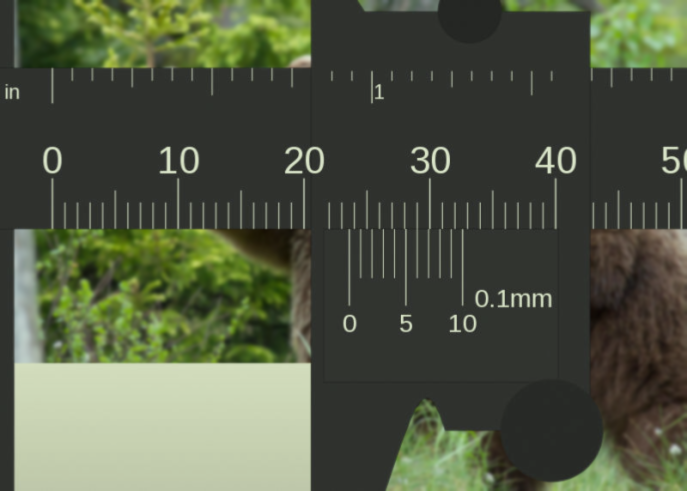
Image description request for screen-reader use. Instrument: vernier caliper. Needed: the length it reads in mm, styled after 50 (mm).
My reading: 23.6 (mm)
